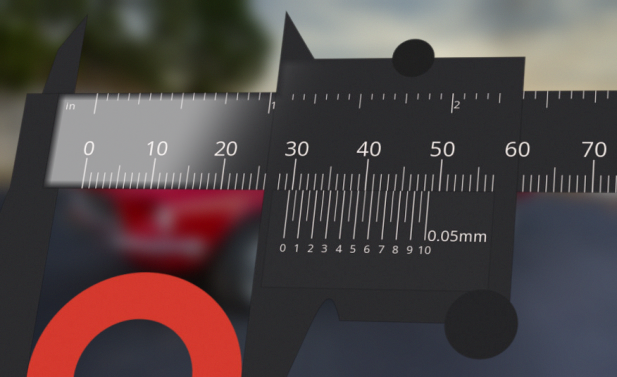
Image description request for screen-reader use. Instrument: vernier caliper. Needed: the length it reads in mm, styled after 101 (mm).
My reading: 29.6 (mm)
